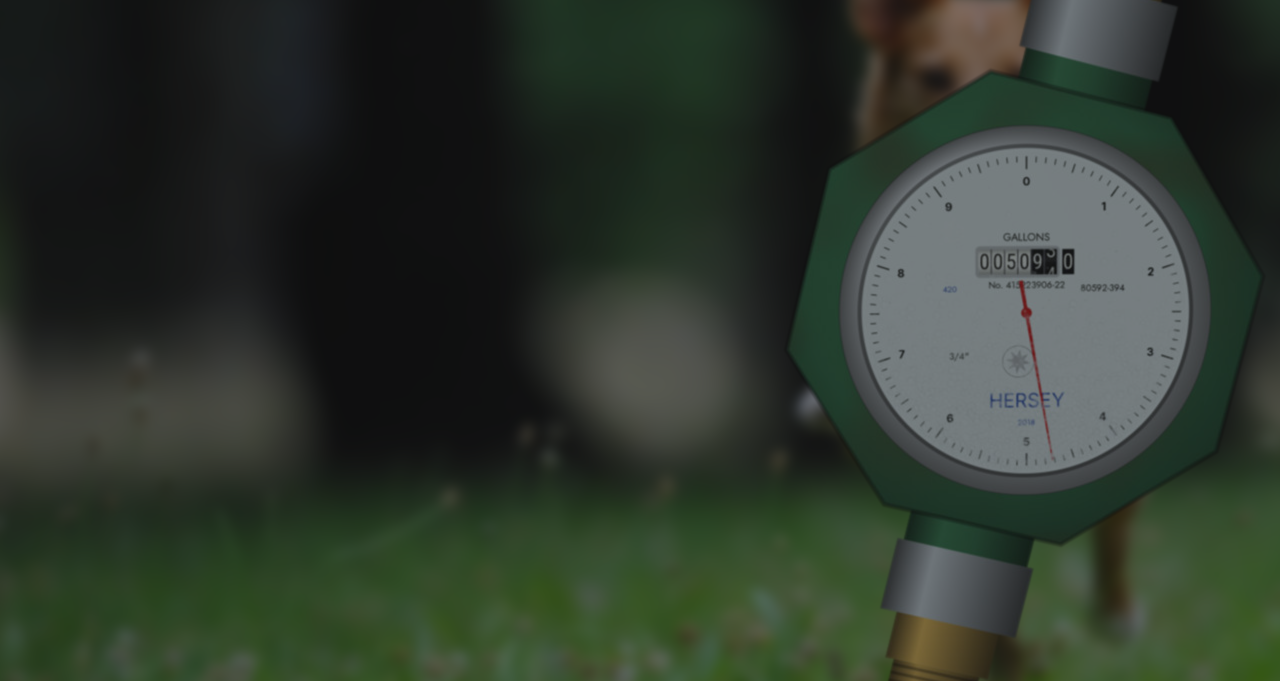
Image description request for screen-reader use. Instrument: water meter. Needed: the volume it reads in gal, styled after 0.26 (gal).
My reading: 50934.7 (gal)
